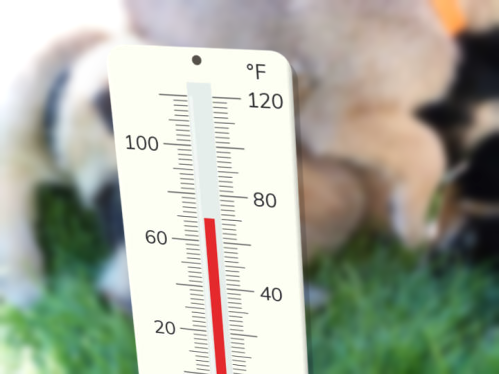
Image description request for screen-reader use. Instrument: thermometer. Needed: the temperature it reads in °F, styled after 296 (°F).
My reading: 70 (°F)
